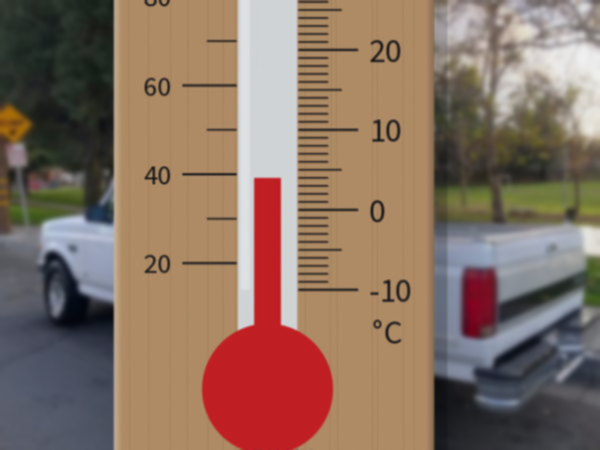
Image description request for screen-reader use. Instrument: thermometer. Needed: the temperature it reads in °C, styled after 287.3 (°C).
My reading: 4 (°C)
